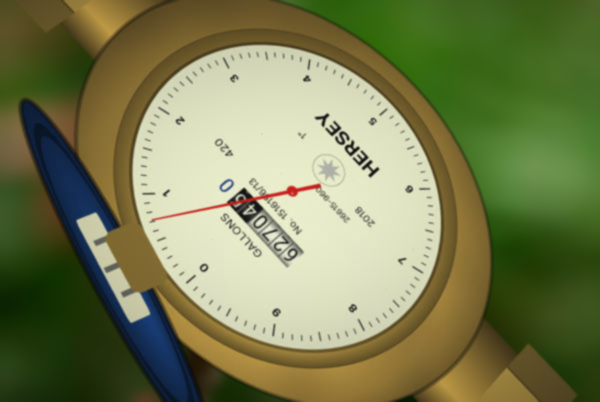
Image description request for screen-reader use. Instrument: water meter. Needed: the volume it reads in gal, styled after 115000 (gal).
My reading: 6270450.7 (gal)
